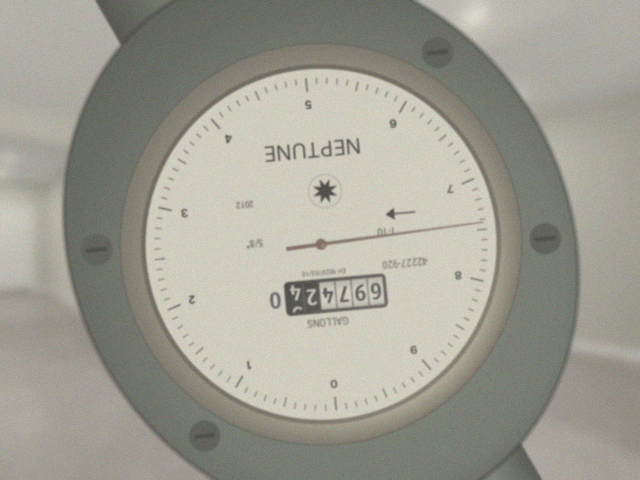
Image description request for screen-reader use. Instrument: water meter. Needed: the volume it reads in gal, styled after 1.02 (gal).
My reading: 6974237.4 (gal)
